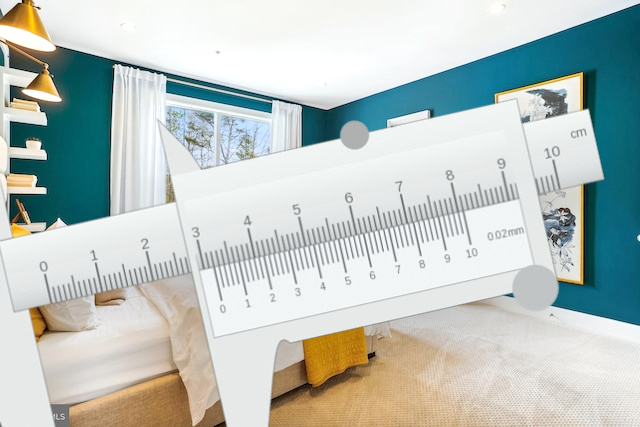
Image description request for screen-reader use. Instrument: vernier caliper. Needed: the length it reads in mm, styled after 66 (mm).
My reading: 32.0 (mm)
